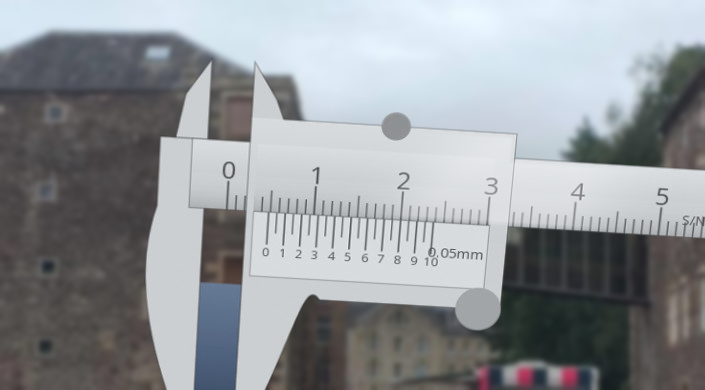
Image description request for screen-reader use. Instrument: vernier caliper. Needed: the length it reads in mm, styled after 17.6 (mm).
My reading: 4.8 (mm)
